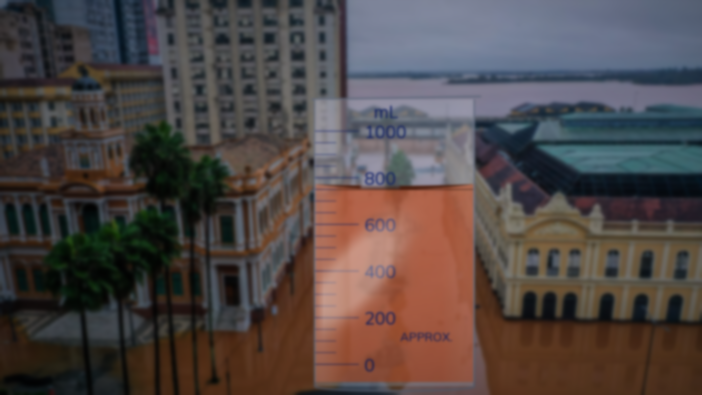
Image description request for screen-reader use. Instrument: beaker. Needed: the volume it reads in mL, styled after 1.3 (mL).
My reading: 750 (mL)
